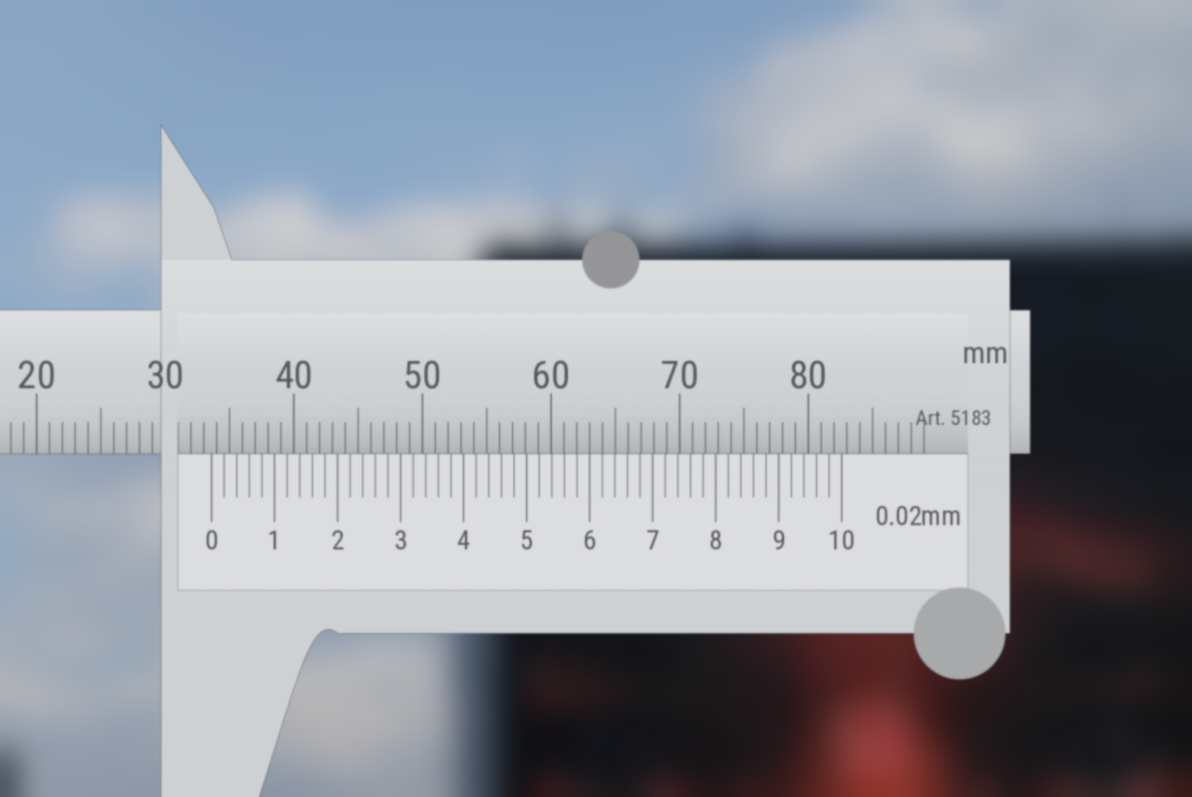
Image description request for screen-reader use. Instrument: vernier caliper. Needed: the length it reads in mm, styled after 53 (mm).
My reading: 33.6 (mm)
